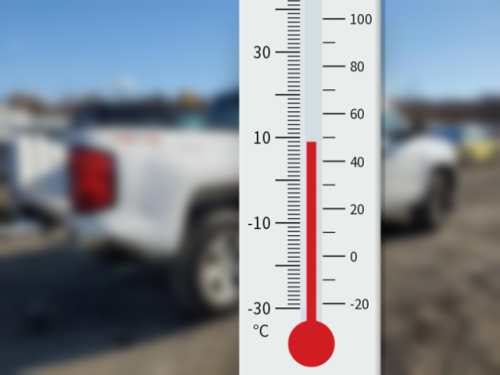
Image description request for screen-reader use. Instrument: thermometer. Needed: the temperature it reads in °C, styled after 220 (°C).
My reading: 9 (°C)
